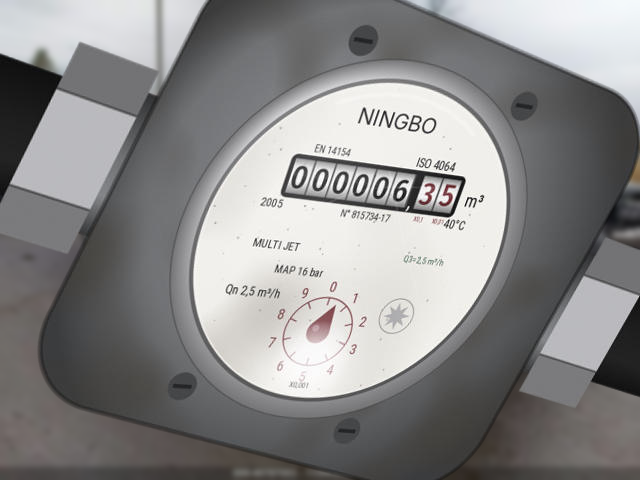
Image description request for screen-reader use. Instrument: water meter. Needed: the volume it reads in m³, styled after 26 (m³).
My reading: 6.350 (m³)
